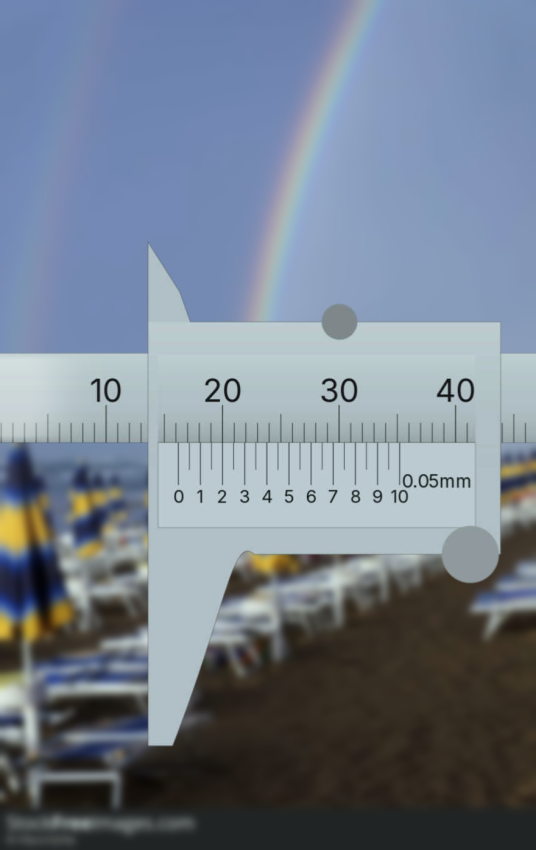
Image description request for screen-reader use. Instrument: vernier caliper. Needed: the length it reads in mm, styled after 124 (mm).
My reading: 16.2 (mm)
